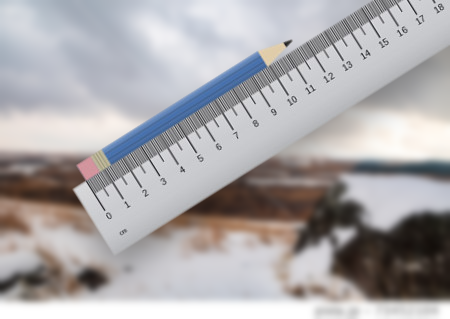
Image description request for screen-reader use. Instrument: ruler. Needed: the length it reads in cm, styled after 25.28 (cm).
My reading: 11.5 (cm)
